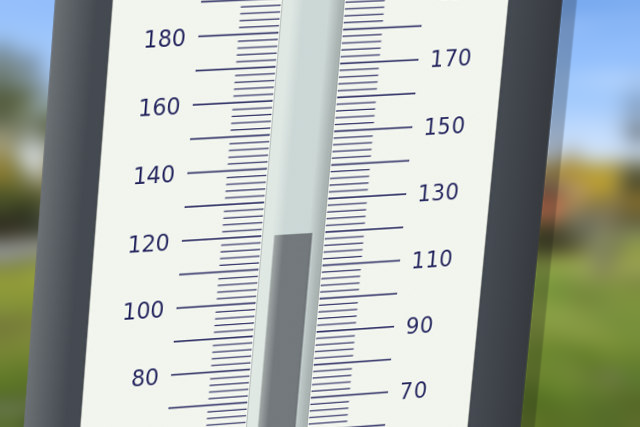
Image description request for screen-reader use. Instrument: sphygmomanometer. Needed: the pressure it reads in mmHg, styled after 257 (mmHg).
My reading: 120 (mmHg)
